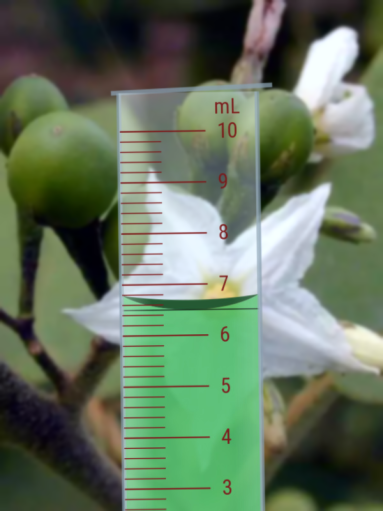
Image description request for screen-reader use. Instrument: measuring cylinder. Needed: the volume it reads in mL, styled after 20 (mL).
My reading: 6.5 (mL)
